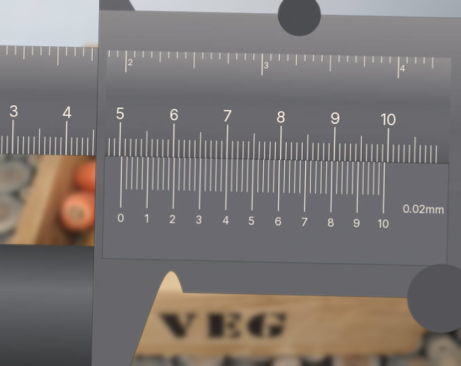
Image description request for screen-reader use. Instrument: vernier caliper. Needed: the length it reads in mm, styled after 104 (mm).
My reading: 50.4 (mm)
